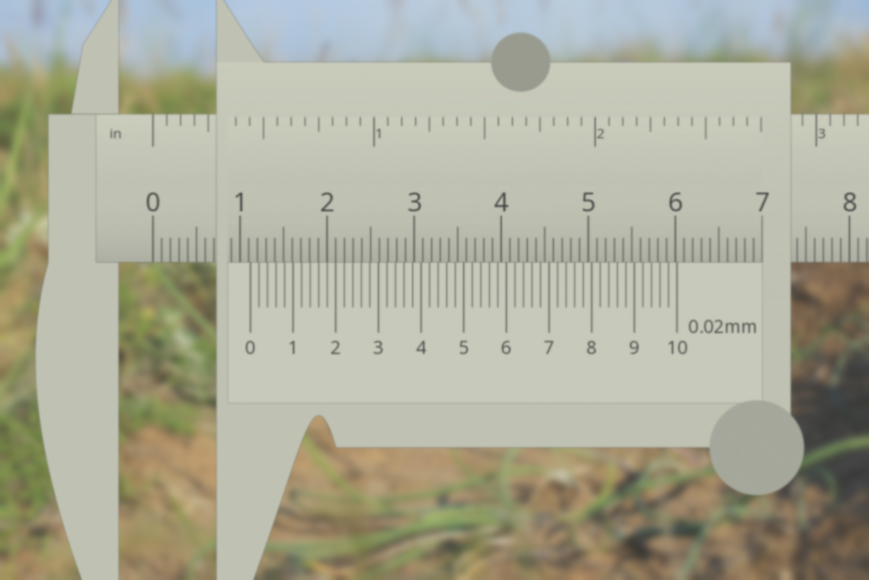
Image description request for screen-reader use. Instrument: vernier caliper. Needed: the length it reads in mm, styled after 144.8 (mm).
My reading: 11.2 (mm)
